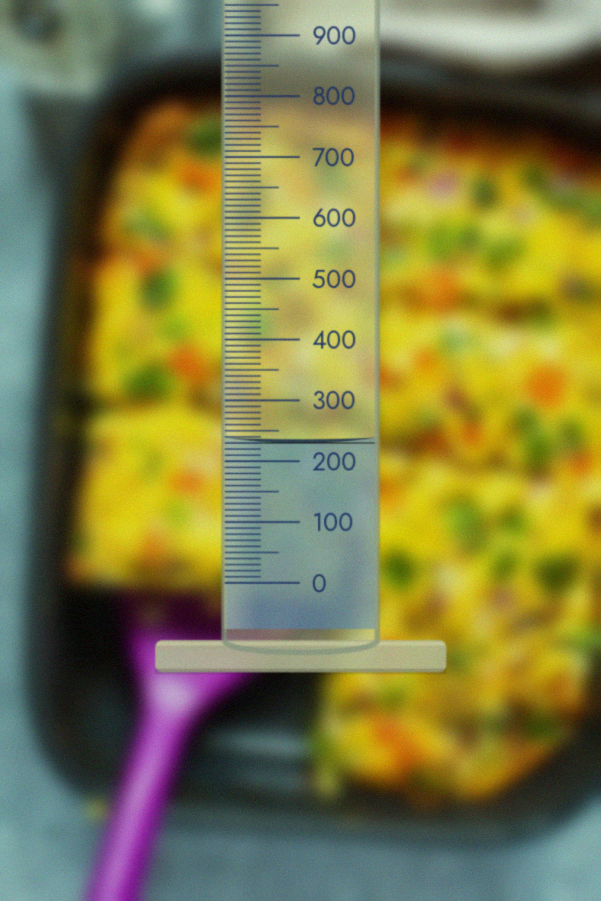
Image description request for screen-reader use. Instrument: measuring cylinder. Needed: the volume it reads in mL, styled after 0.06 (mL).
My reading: 230 (mL)
